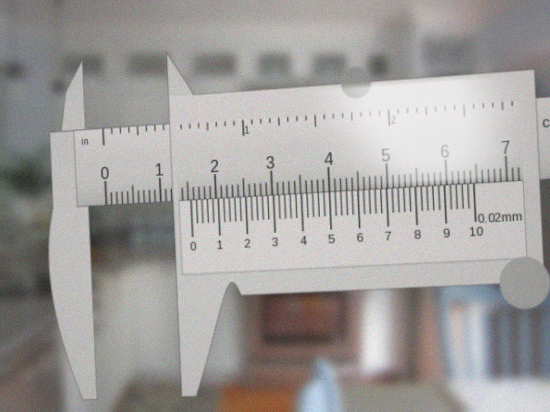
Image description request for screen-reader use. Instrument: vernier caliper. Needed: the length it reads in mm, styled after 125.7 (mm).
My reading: 15.5 (mm)
